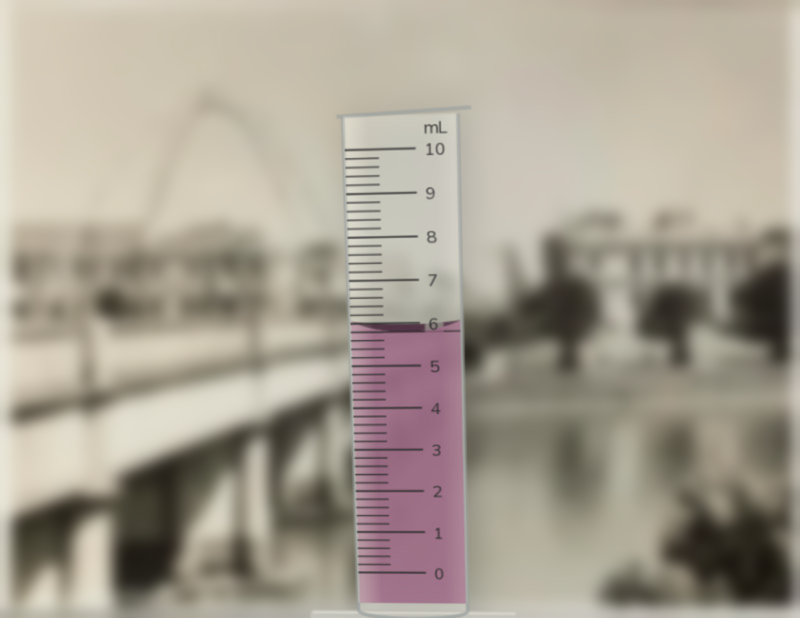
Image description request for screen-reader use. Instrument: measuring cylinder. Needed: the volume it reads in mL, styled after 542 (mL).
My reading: 5.8 (mL)
